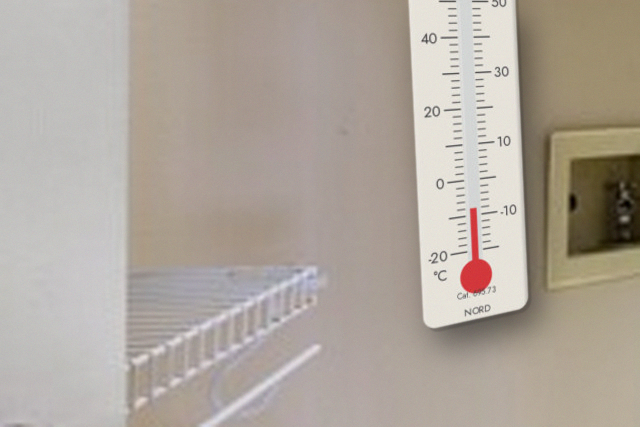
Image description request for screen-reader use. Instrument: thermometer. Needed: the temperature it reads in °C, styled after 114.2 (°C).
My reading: -8 (°C)
